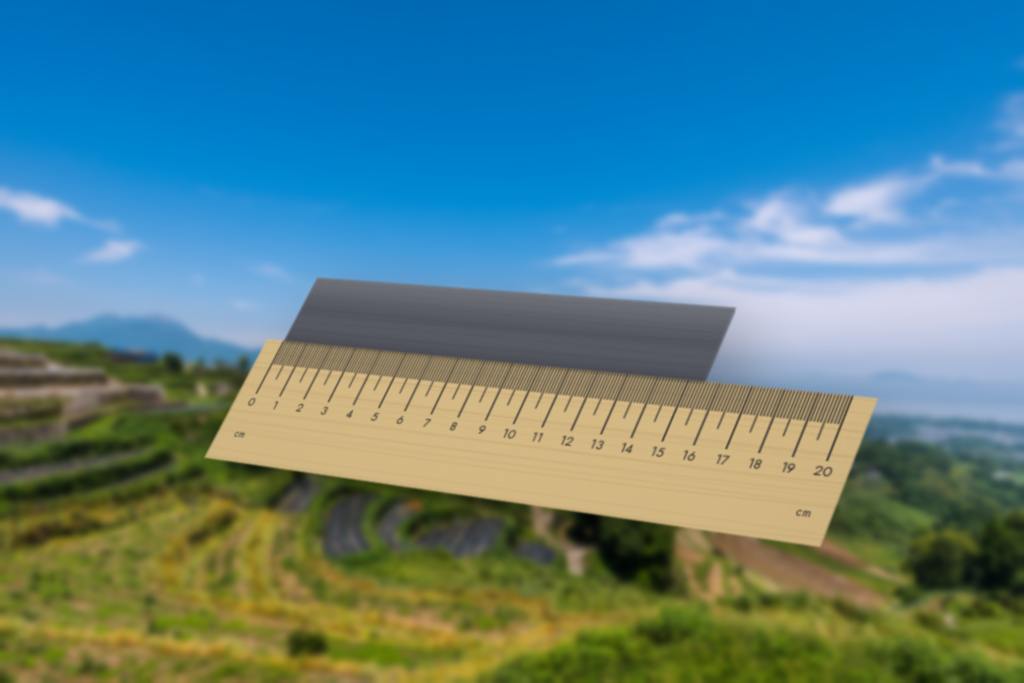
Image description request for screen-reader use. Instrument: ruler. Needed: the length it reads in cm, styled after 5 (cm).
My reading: 15.5 (cm)
